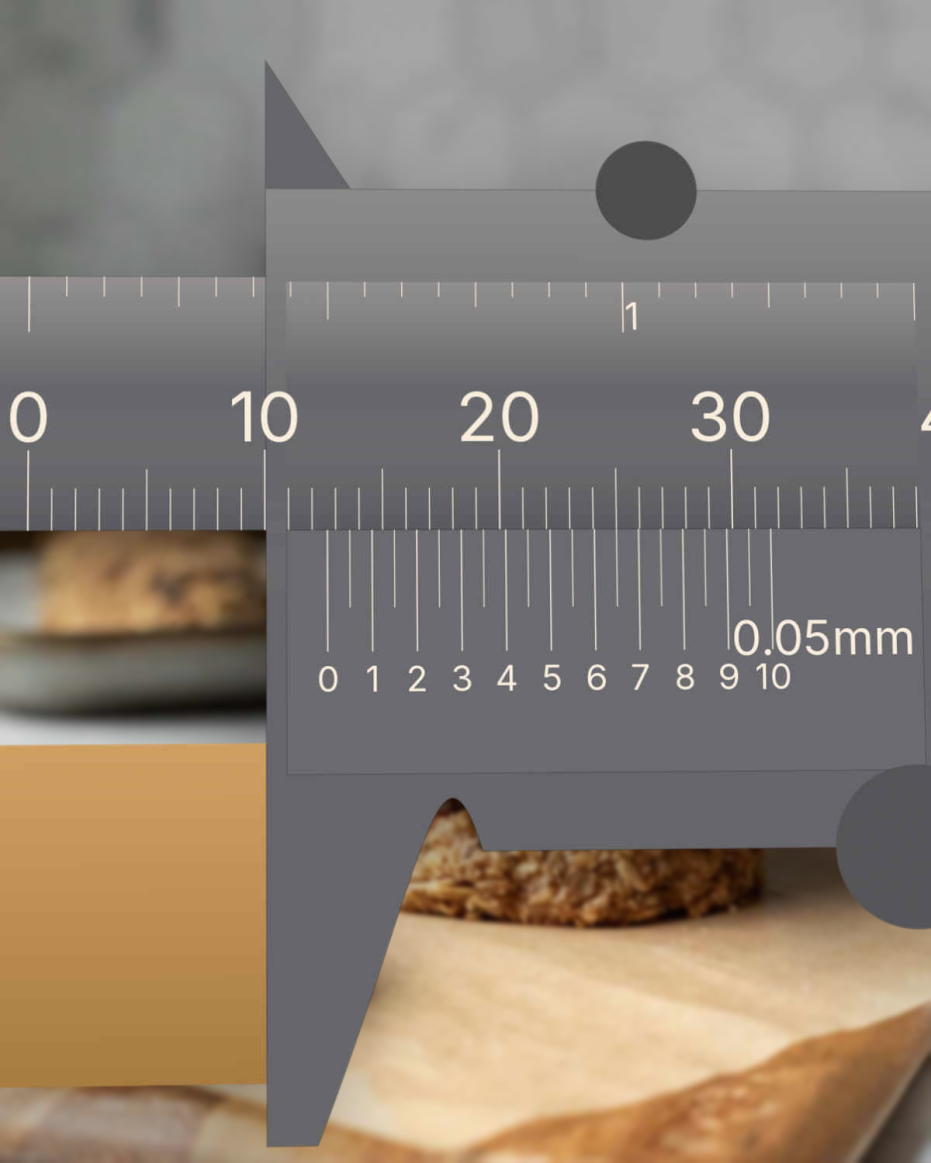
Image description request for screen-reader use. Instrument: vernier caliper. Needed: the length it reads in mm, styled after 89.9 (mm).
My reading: 12.65 (mm)
